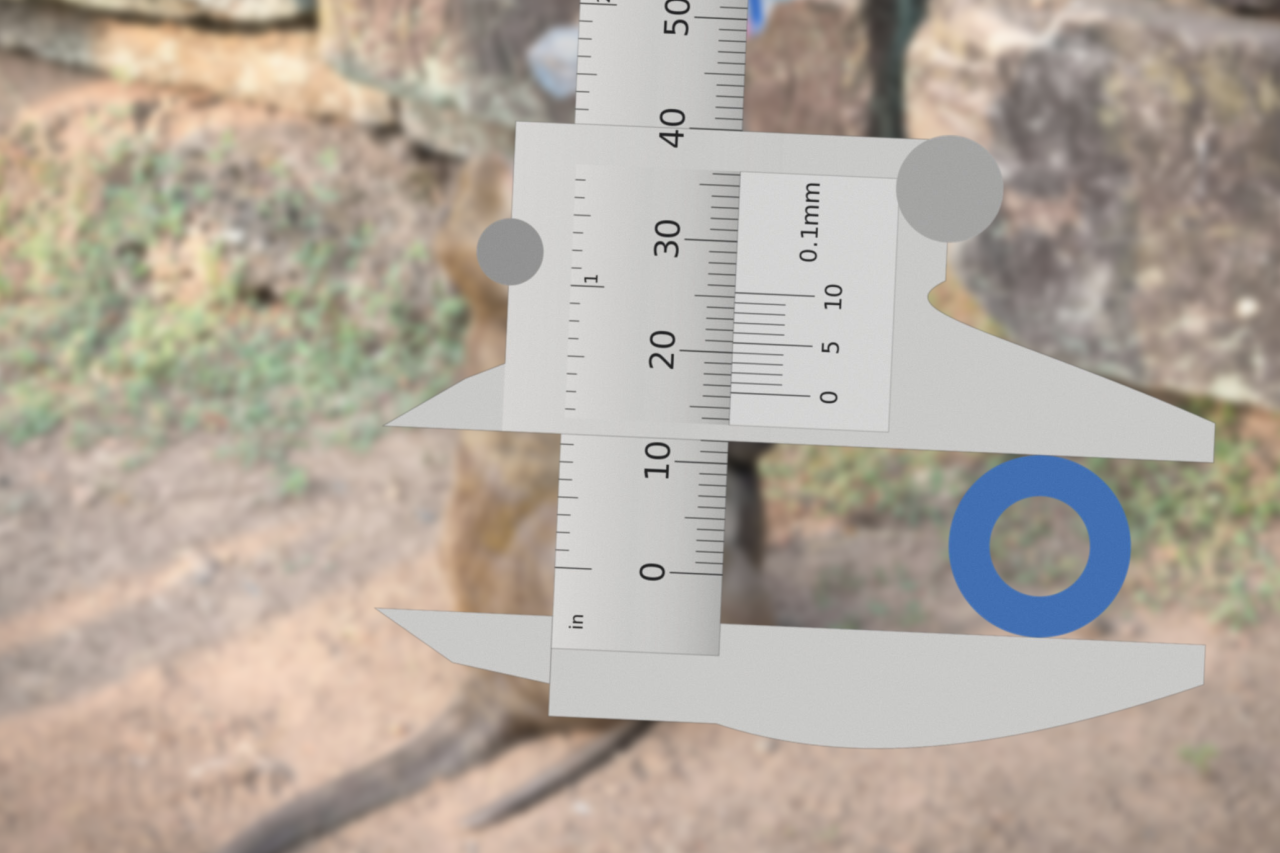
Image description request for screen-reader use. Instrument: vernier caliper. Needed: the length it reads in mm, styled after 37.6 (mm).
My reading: 16.4 (mm)
